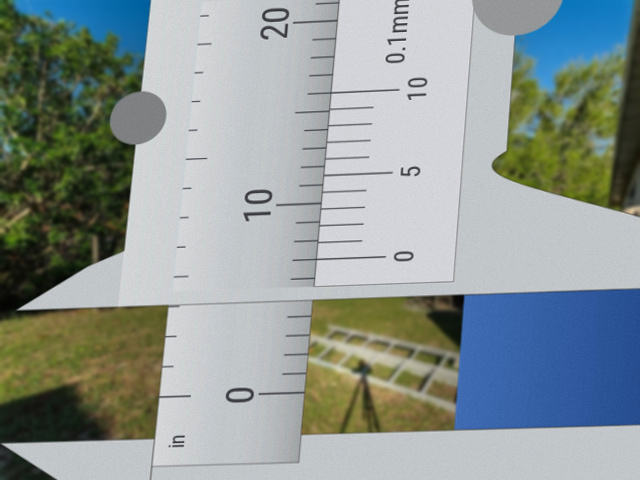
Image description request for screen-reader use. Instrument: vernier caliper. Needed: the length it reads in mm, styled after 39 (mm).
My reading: 7.0 (mm)
